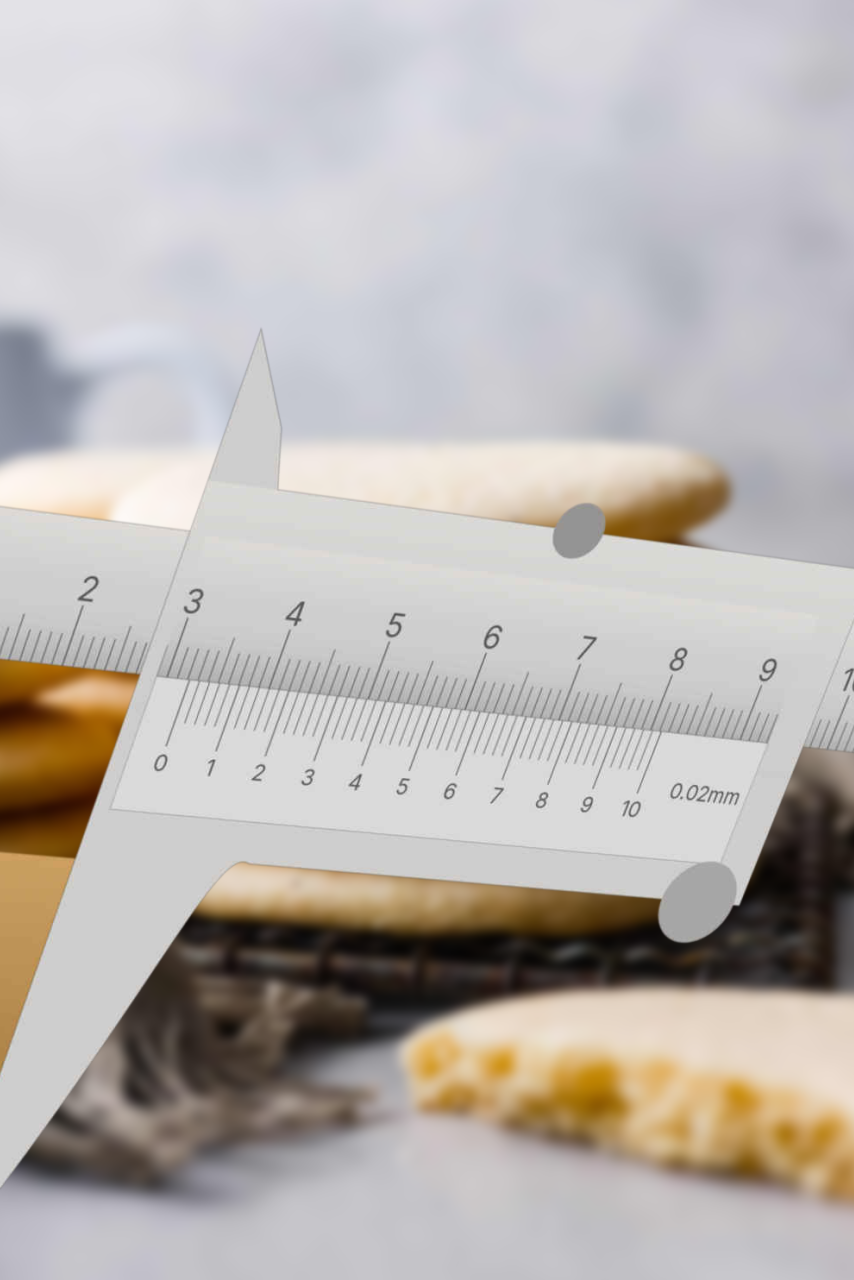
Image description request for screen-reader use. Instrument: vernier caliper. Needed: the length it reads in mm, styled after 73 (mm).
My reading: 32.2 (mm)
